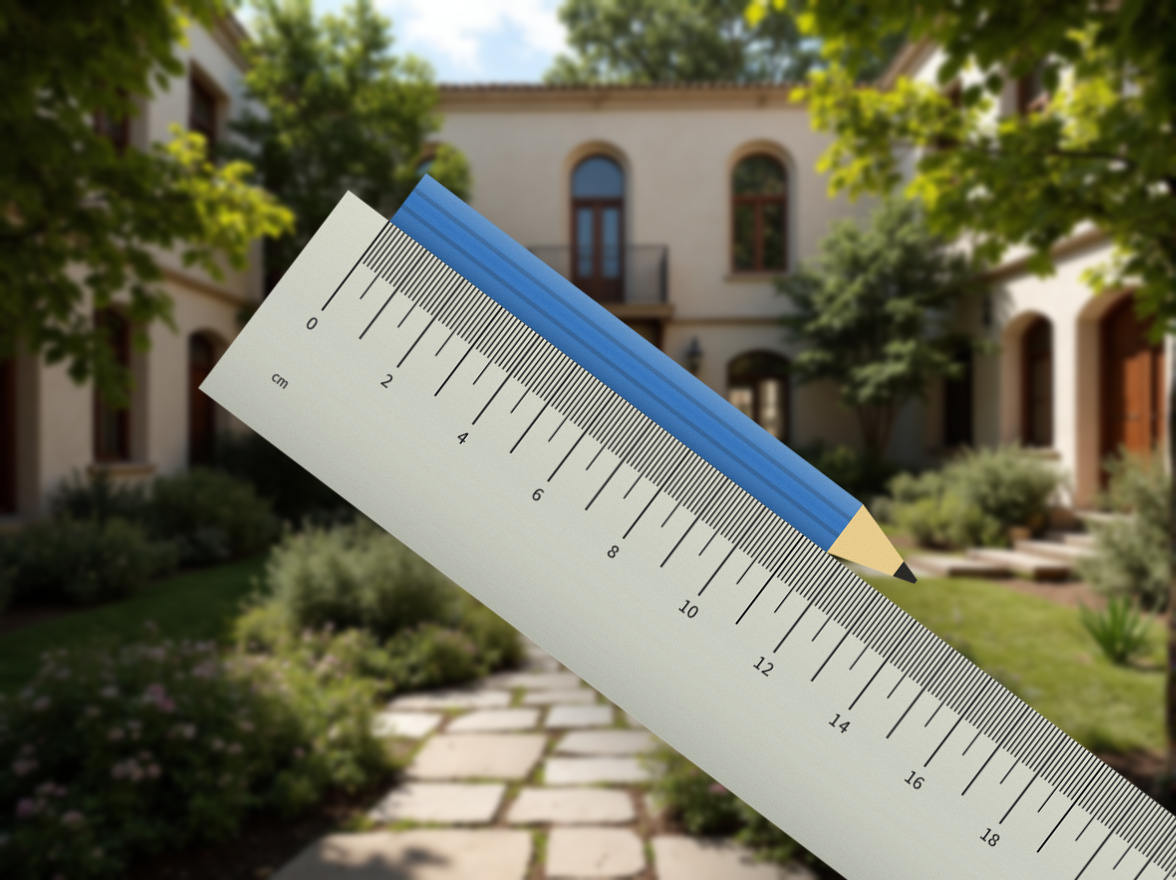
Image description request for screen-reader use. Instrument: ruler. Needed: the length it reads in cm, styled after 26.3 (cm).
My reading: 13.5 (cm)
